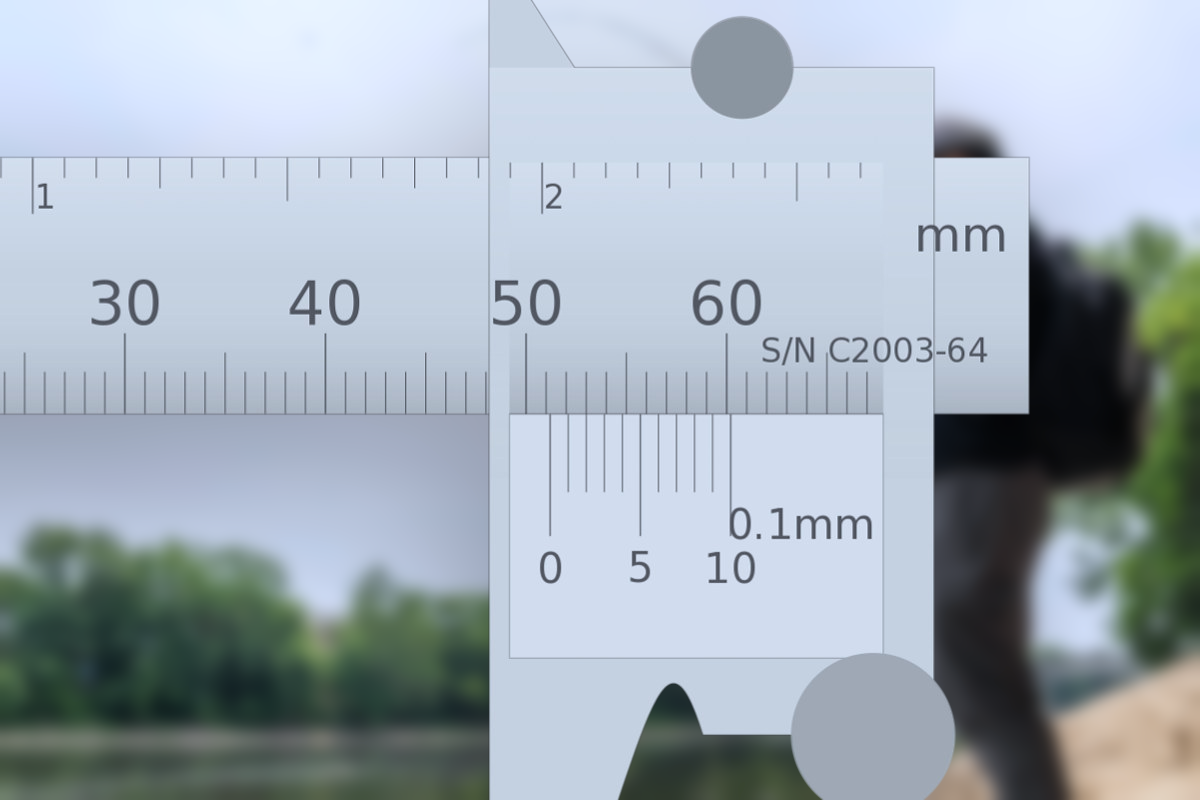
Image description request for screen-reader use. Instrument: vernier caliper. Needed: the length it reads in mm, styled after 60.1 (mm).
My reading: 51.2 (mm)
